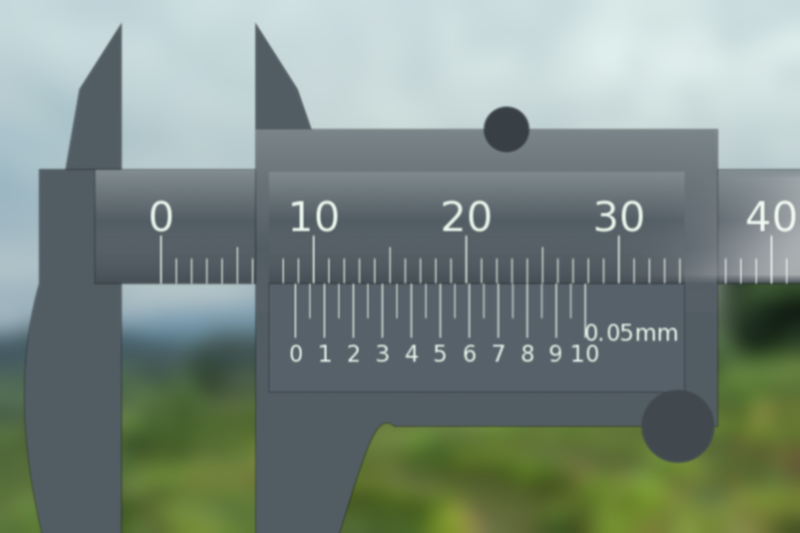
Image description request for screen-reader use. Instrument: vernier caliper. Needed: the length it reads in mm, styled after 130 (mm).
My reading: 8.8 (mm)
